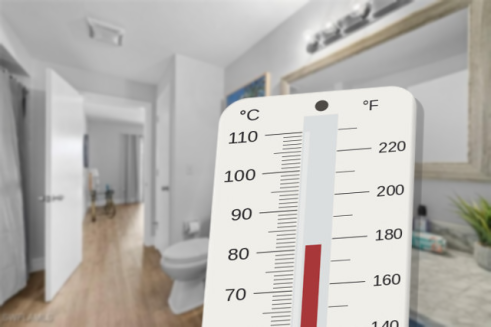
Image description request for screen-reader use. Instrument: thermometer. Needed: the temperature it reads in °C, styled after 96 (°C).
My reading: 81 (°C)
